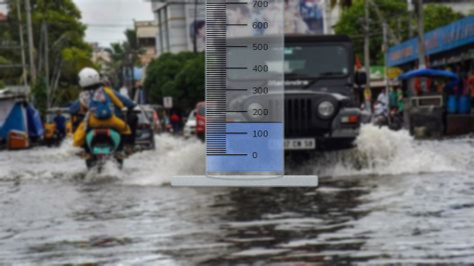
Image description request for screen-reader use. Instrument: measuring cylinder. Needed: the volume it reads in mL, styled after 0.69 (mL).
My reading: 150 (mL)
